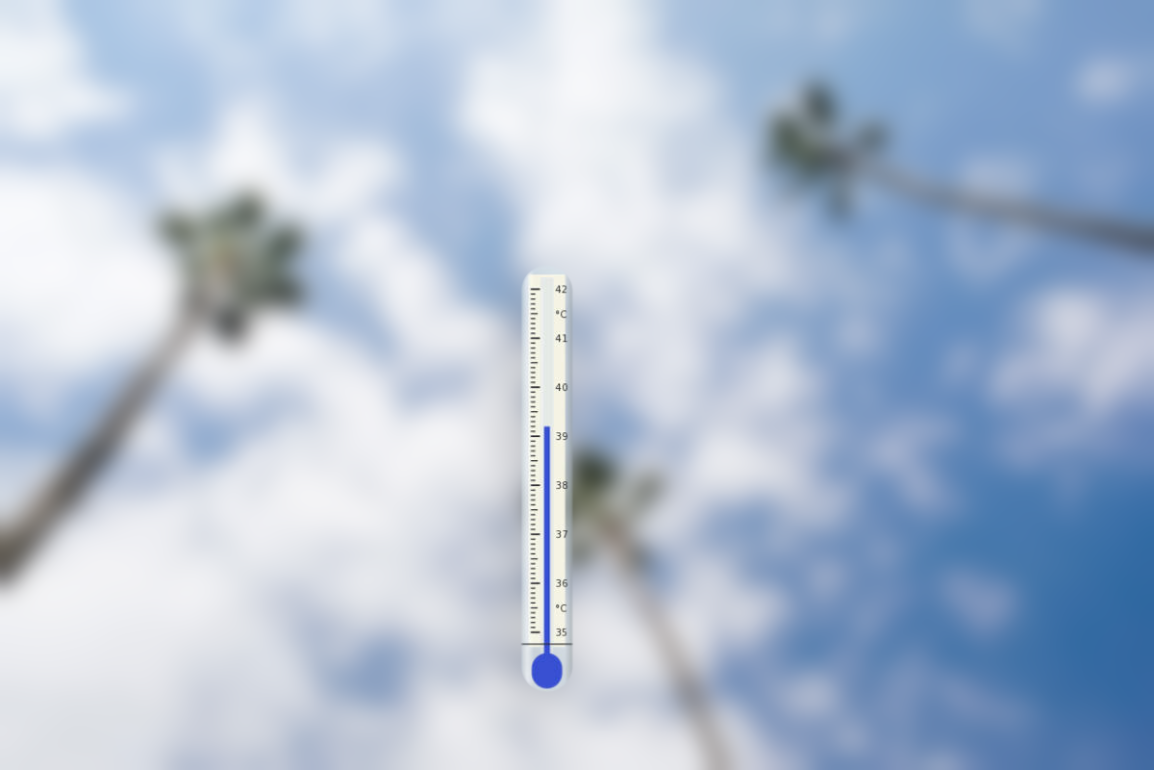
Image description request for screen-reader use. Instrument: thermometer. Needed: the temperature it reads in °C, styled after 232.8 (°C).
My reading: 39.2 (°C)
